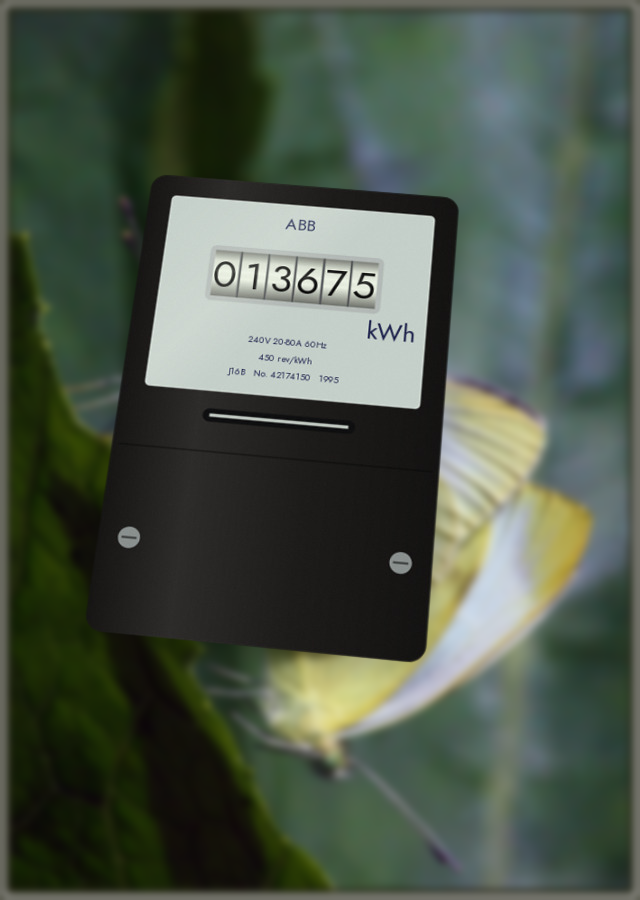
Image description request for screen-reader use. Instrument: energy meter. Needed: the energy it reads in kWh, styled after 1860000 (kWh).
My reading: 13675 (kWh)
